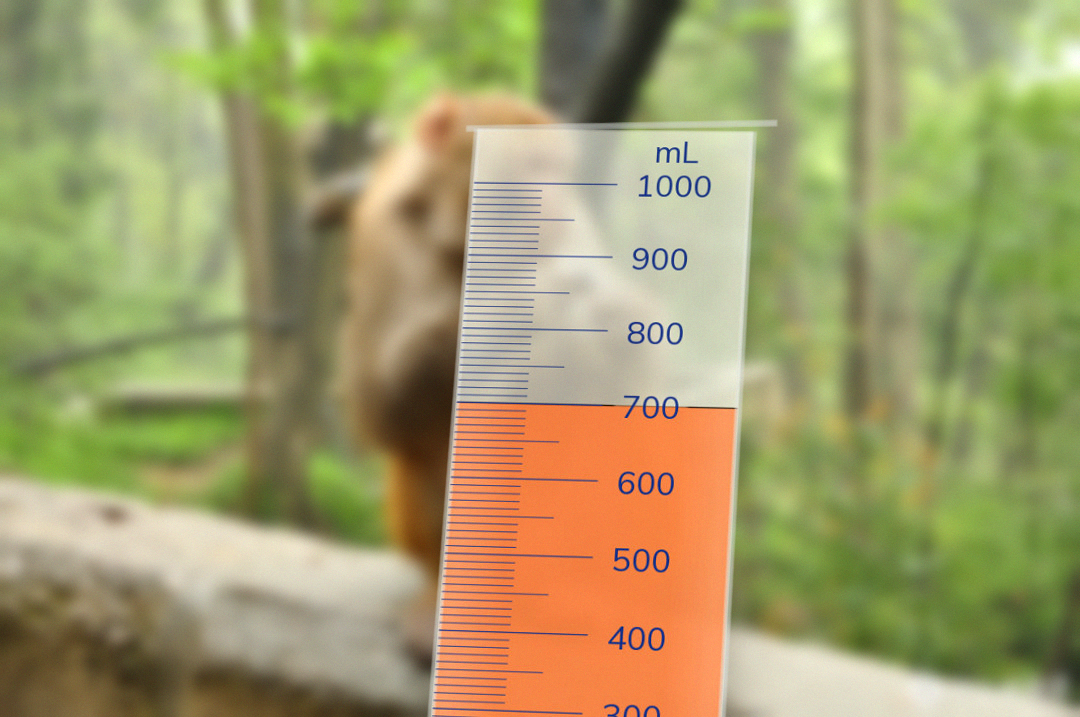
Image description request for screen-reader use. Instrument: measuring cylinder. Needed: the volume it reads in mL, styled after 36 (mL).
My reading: 700 (mL)
